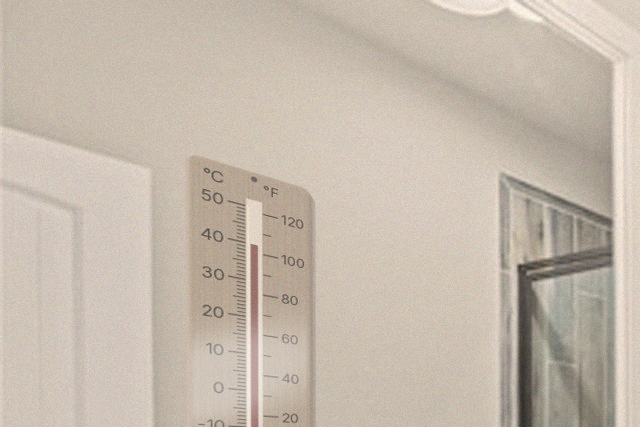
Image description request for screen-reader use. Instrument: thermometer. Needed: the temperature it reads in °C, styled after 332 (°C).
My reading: 40 (°C)
